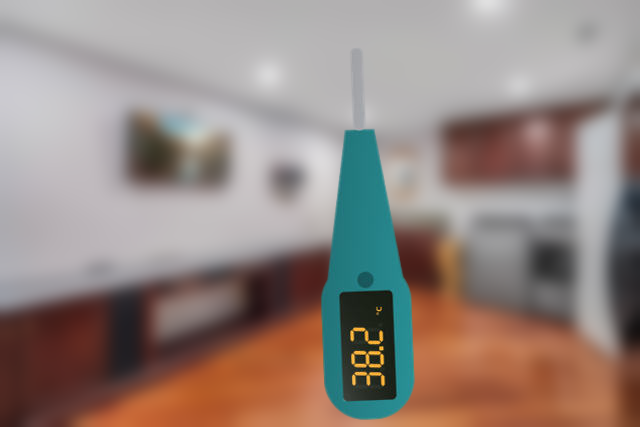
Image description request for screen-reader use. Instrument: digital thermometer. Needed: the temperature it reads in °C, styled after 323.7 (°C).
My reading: 38.2 (°C)
